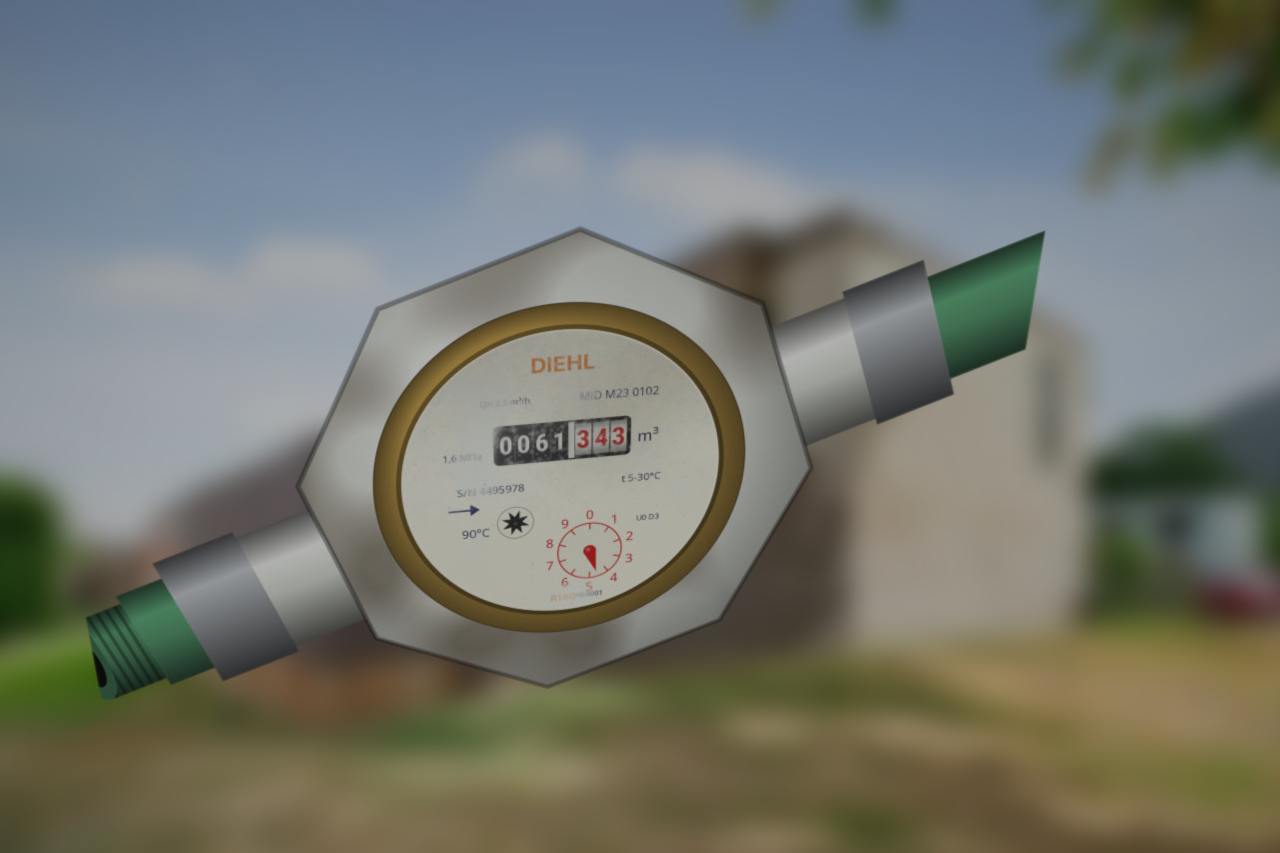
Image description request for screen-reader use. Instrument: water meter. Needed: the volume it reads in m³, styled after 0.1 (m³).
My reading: 61.3434 (m³)
